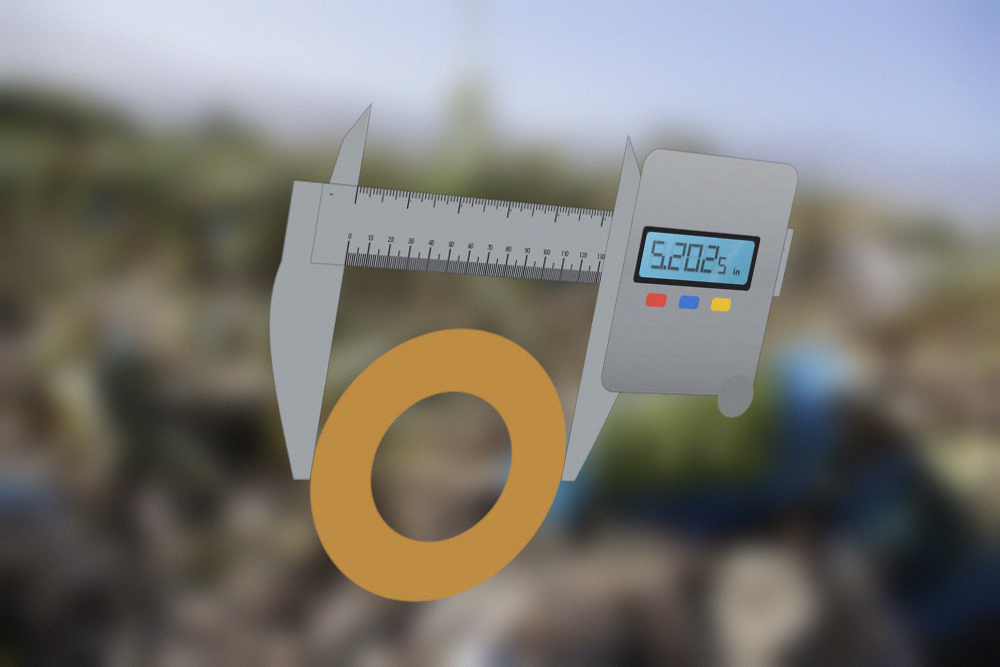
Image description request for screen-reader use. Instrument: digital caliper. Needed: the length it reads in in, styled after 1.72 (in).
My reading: 5.2025 (in)
